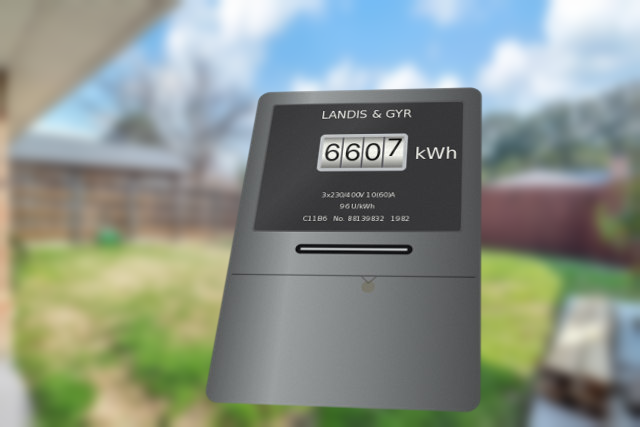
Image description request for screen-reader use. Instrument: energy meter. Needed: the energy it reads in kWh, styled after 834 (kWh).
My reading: 6607 (kWh)
